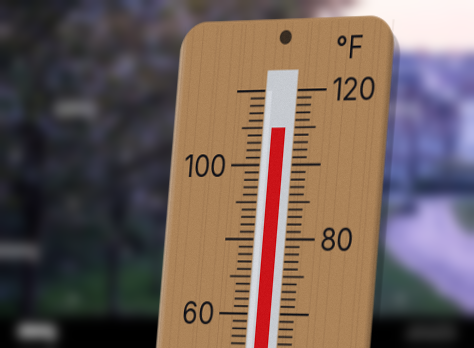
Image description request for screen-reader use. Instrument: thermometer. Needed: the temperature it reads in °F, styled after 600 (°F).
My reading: 110 (°F)
